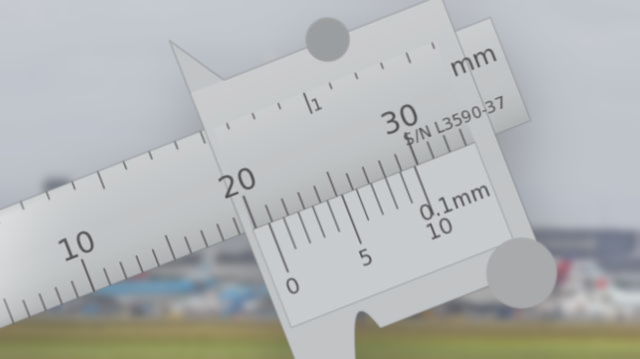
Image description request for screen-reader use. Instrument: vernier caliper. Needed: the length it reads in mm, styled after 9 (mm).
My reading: 20.8 (mm)
